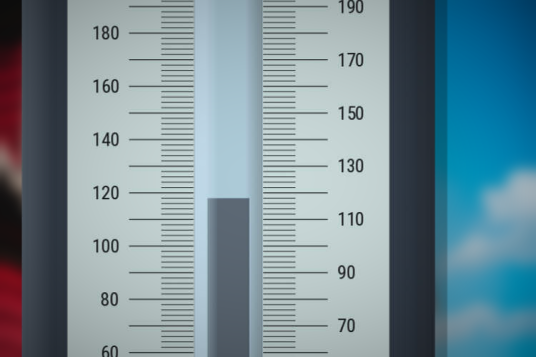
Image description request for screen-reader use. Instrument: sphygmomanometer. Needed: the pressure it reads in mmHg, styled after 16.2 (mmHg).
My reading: 118 (mmHg)
